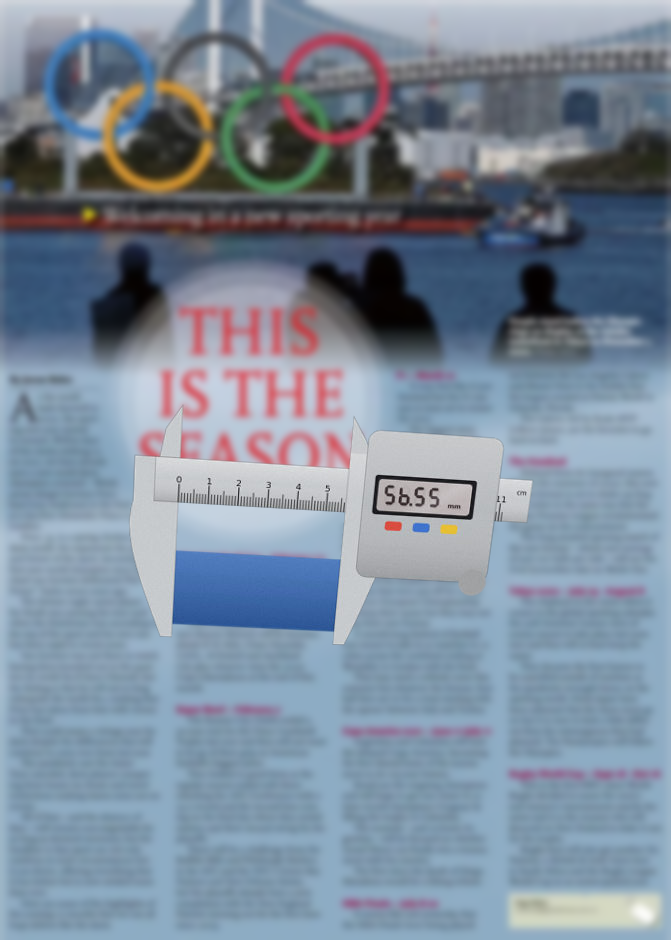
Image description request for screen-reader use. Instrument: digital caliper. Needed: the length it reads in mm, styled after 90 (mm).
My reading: 56.55 (mm)
